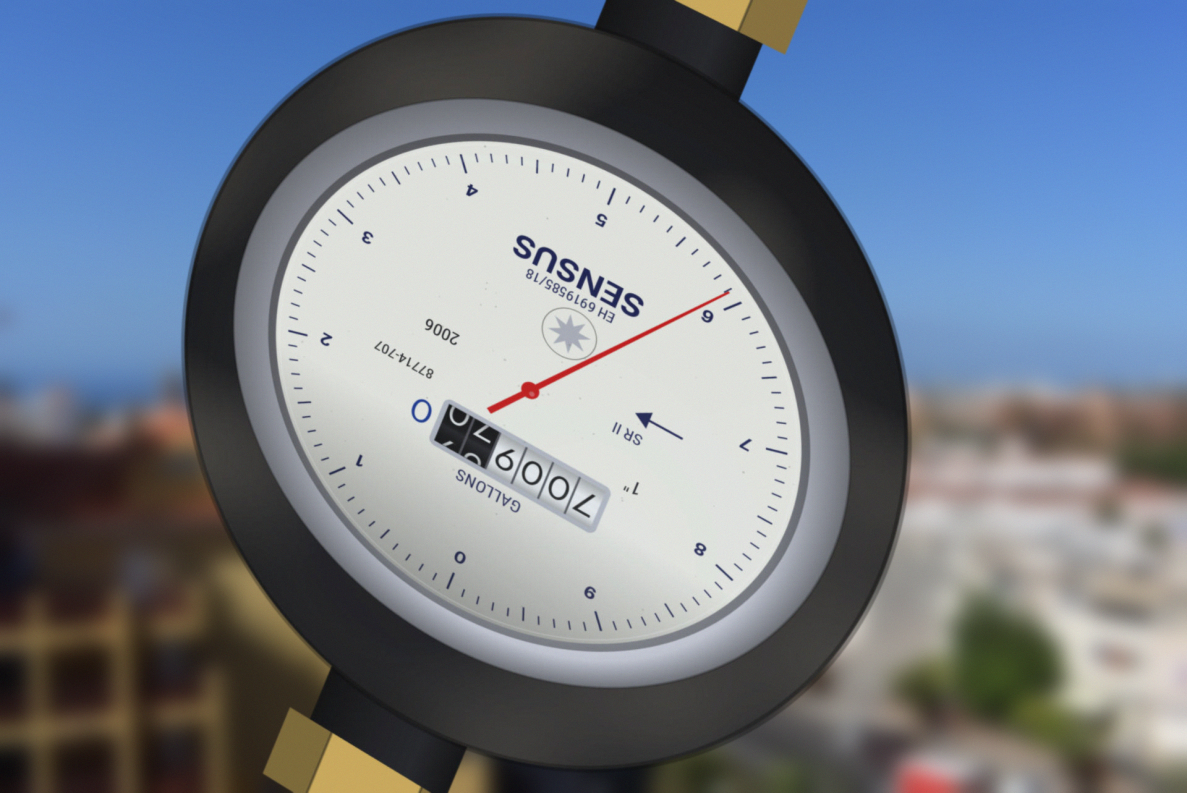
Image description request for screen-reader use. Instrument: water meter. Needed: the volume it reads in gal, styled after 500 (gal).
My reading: 7009695.9 (gal)
